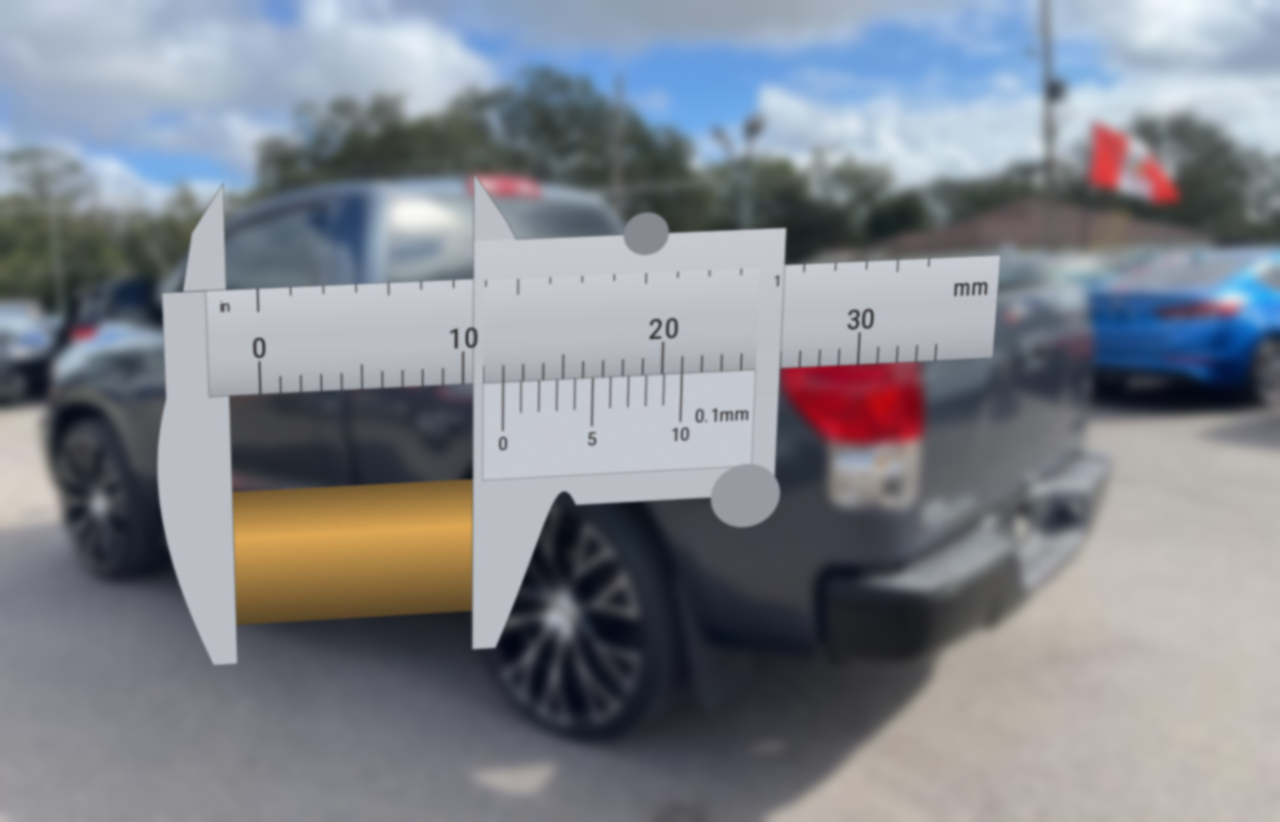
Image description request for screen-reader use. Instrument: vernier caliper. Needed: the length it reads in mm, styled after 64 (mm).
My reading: 12.0 (mm)
